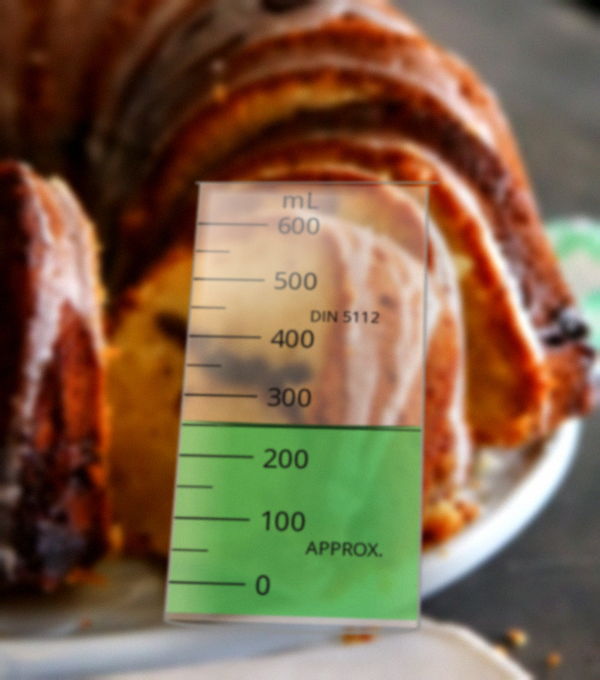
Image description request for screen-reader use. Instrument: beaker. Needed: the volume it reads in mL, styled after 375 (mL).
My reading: 250 (mL)
